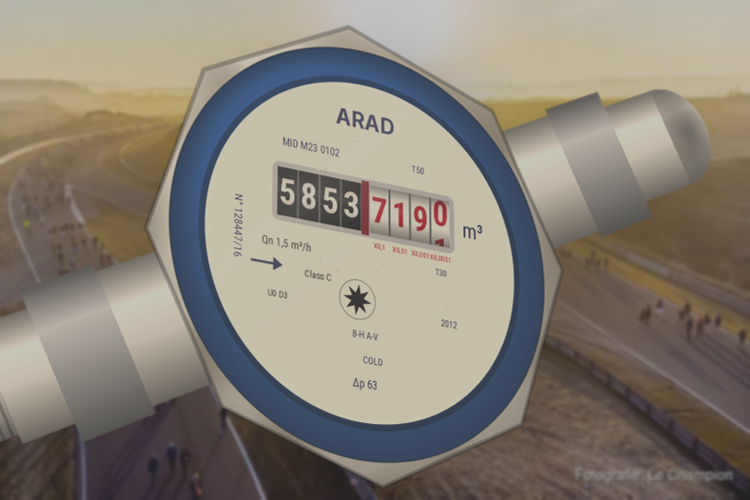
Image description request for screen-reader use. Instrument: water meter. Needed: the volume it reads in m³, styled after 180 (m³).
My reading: 5853.7190 (m³)
